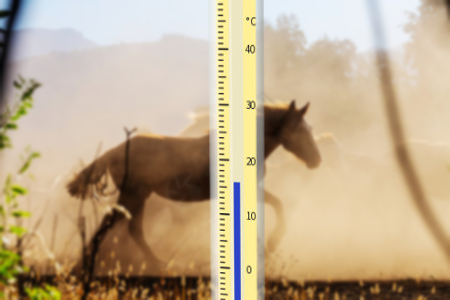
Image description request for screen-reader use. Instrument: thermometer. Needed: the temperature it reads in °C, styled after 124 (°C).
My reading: 16 (°C)
